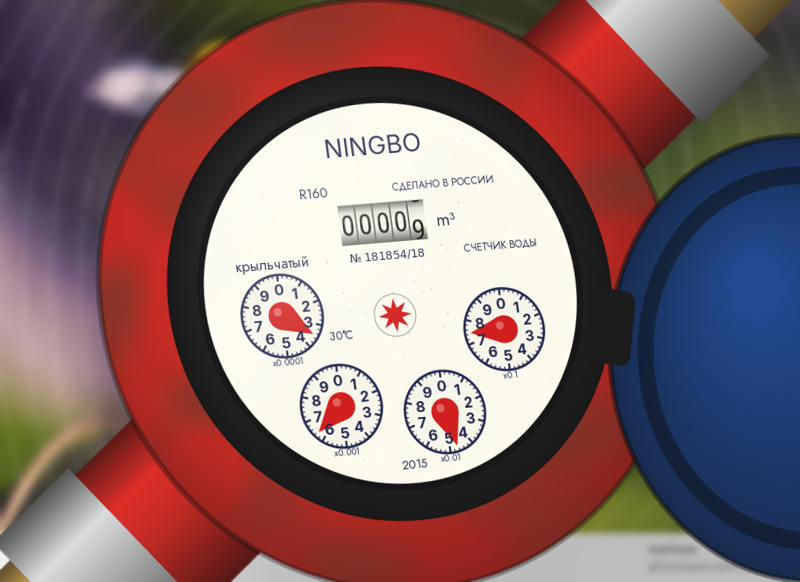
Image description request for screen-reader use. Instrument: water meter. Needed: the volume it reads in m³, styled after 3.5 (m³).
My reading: 8.7463 (m³)
